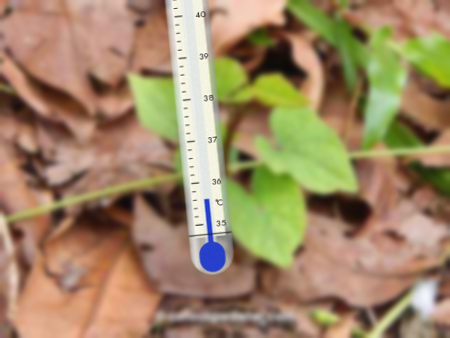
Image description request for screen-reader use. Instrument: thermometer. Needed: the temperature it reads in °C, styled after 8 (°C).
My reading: 35.6 (°C)
